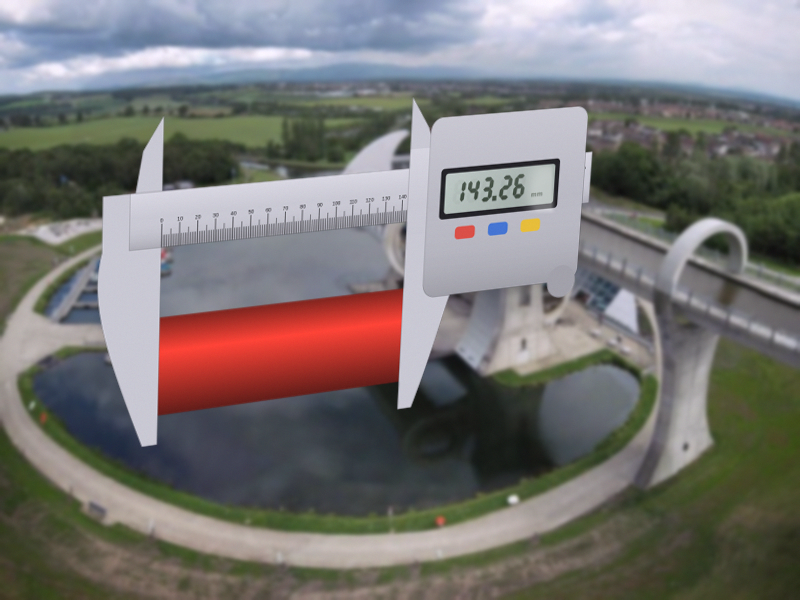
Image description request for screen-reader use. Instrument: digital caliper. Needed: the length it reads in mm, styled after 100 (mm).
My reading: 143.26 (mm)
